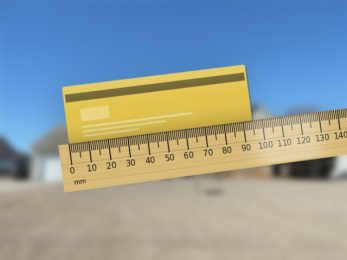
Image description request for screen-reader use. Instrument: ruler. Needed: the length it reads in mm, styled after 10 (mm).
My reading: 95 (mm)
